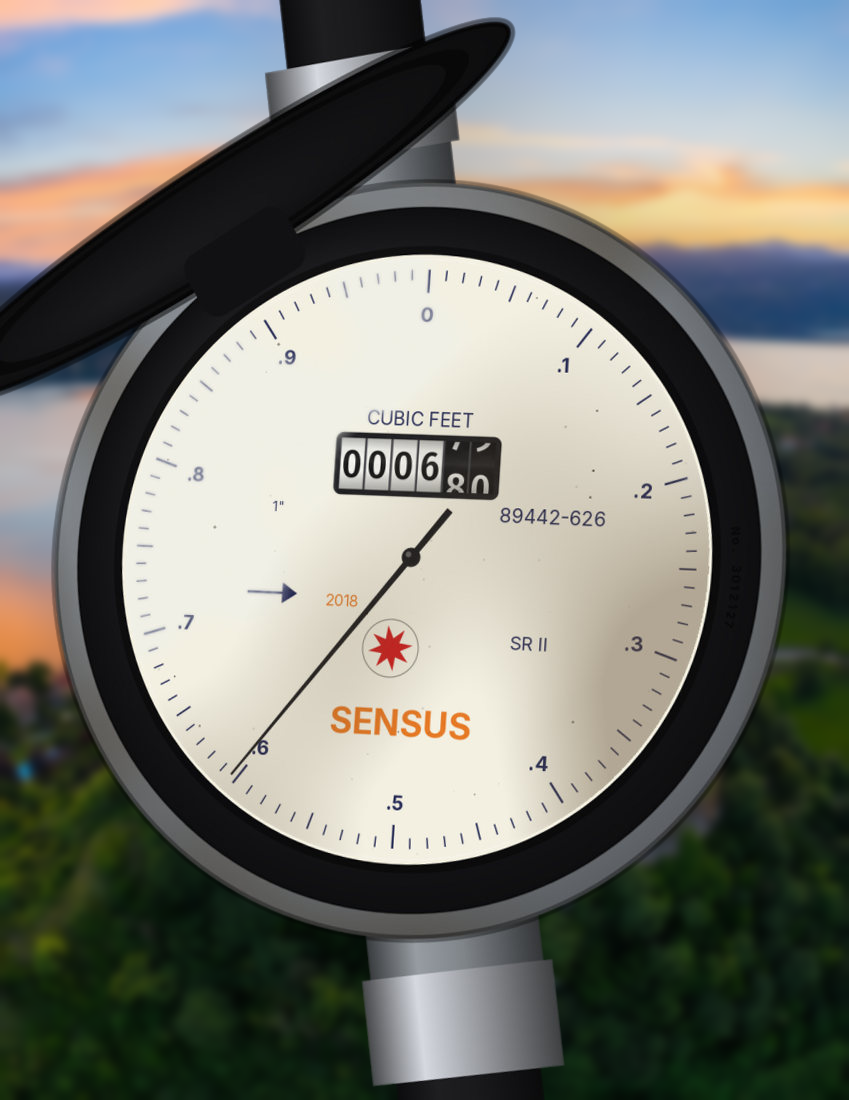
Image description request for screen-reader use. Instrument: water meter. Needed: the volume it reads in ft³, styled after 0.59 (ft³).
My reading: 679.60 (ft³)
